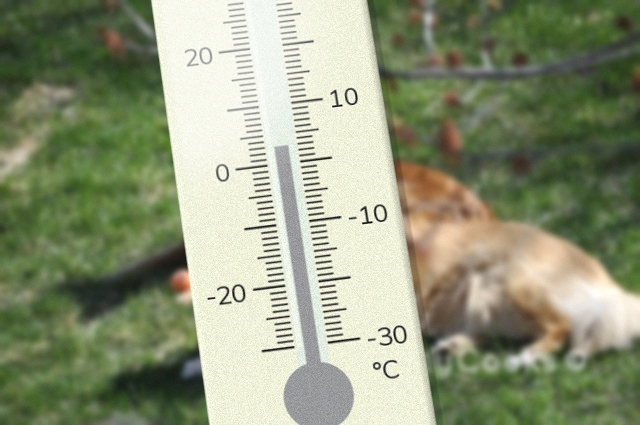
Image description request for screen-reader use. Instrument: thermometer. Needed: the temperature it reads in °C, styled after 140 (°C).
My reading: 3 (°C)
